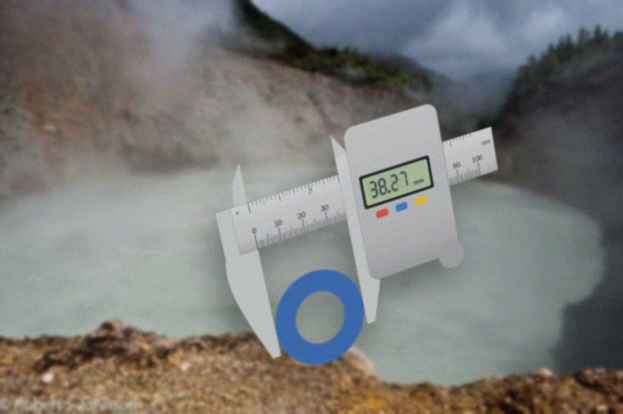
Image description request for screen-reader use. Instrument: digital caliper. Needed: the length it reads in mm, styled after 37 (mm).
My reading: 38.27 (mm)
